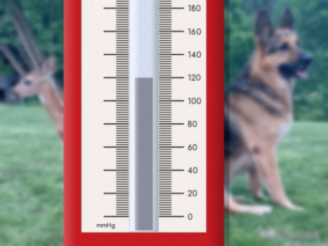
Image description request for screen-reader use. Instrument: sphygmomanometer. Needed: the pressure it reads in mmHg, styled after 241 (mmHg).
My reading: 120 (mmHg)
